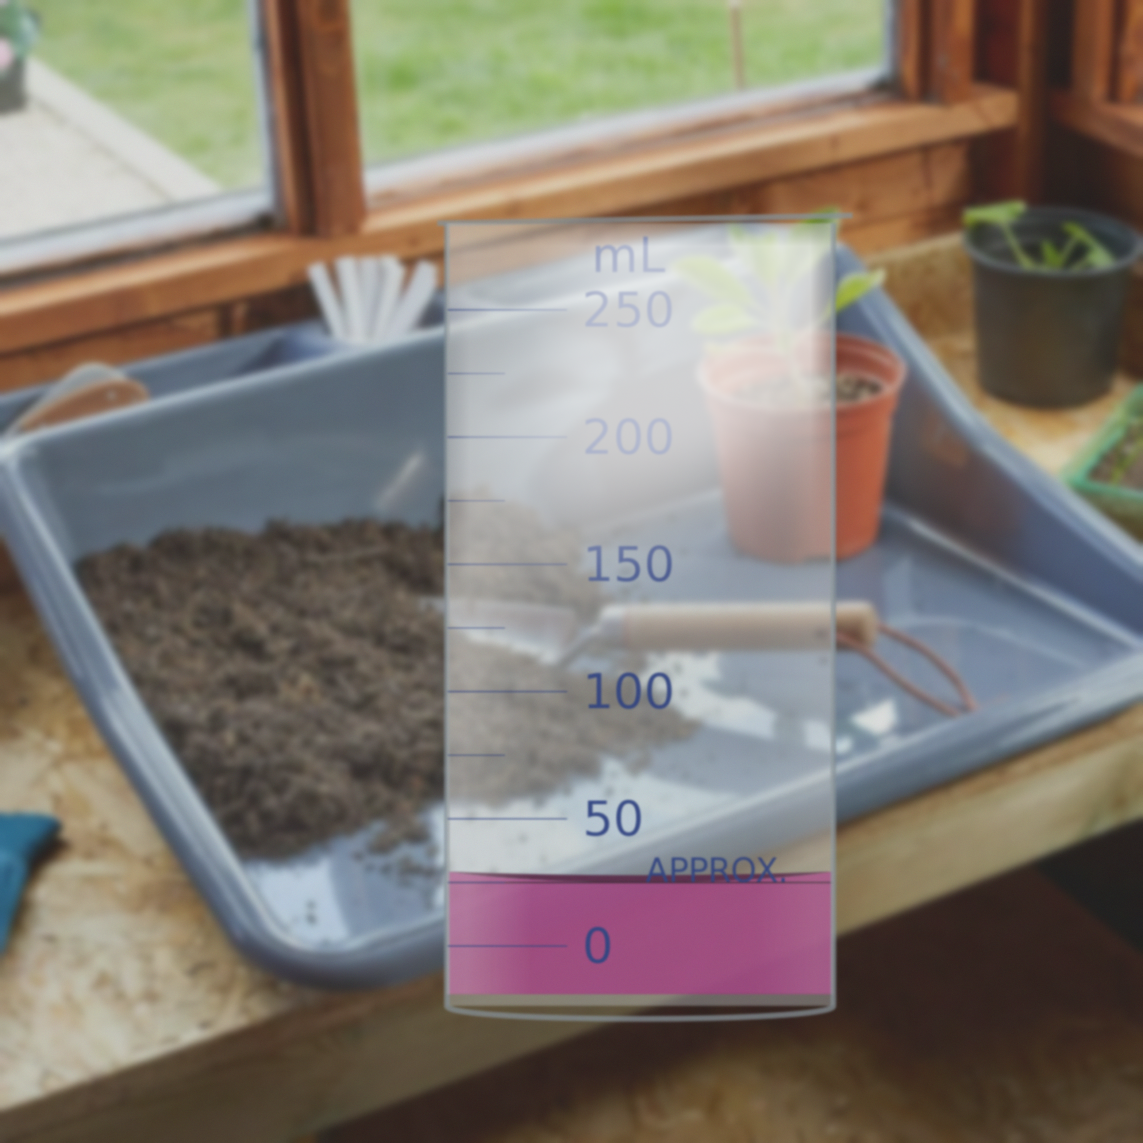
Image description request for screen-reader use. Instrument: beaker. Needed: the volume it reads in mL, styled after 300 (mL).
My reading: 25 (mL)
